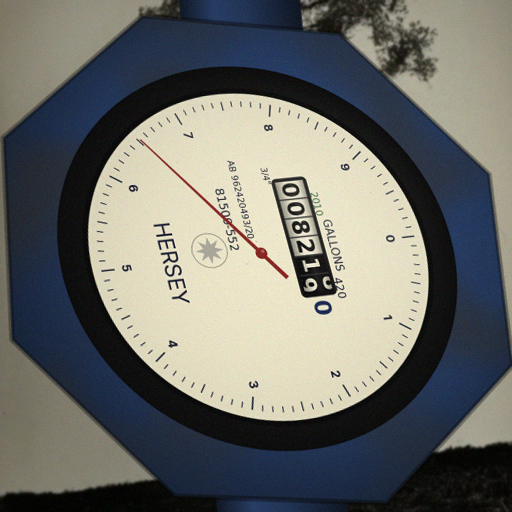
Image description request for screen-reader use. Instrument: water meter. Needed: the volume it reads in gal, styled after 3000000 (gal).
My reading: 82186.5 (gal)
